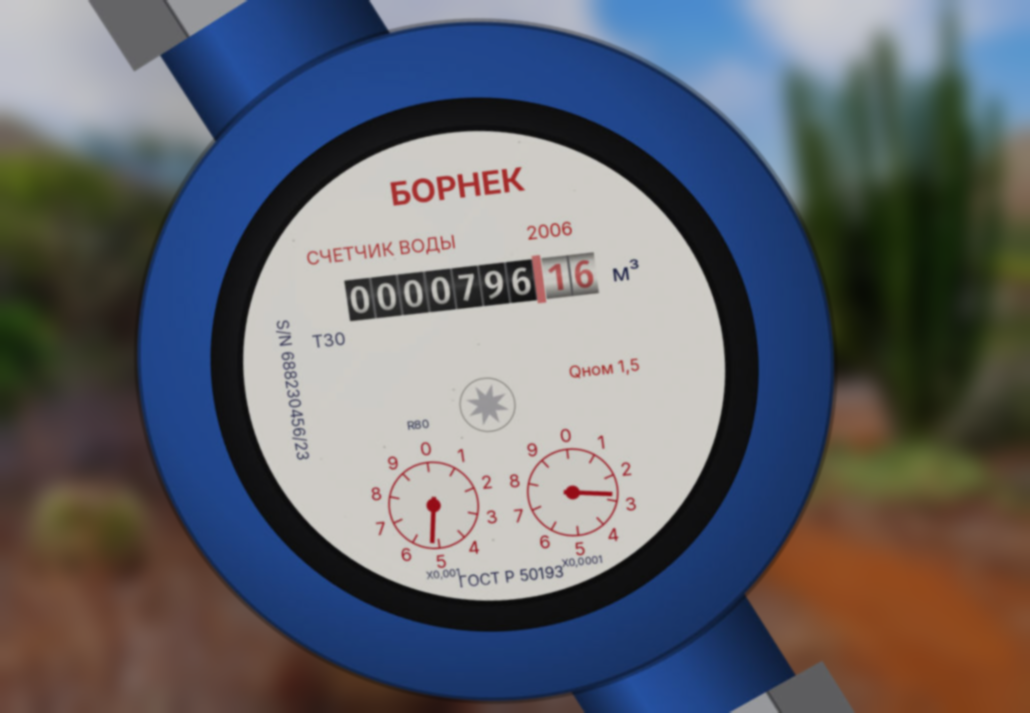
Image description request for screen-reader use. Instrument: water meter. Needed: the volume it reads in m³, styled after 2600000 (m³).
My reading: 796.1652 (m³)
